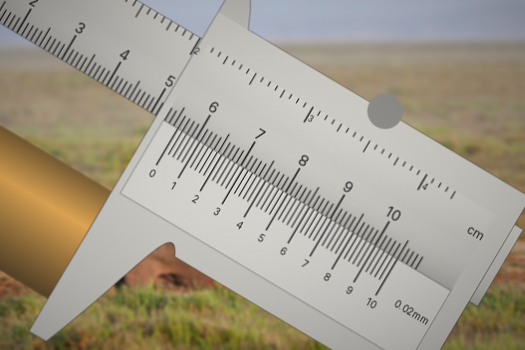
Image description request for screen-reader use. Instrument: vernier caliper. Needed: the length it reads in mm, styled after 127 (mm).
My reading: 56.0 (mm)
